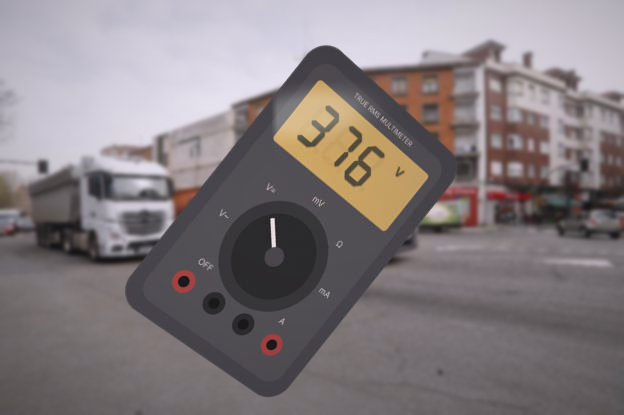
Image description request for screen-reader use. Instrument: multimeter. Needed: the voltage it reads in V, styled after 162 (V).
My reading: 376 (V)
